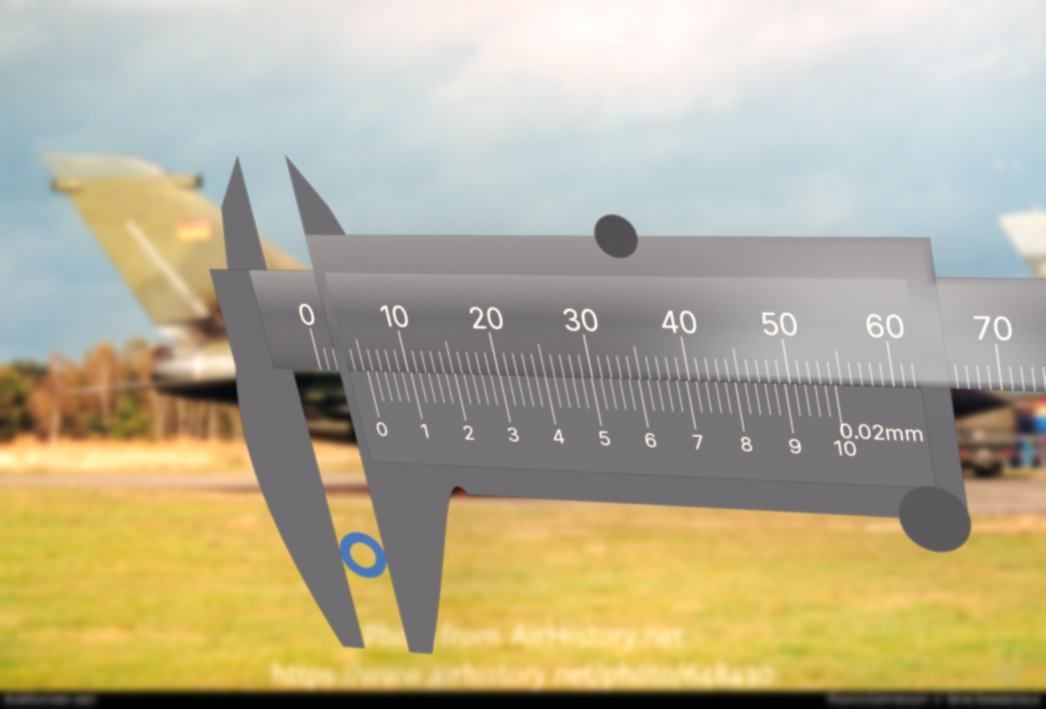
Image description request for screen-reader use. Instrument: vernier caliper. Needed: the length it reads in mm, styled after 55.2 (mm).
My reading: 5.4 (mm)
